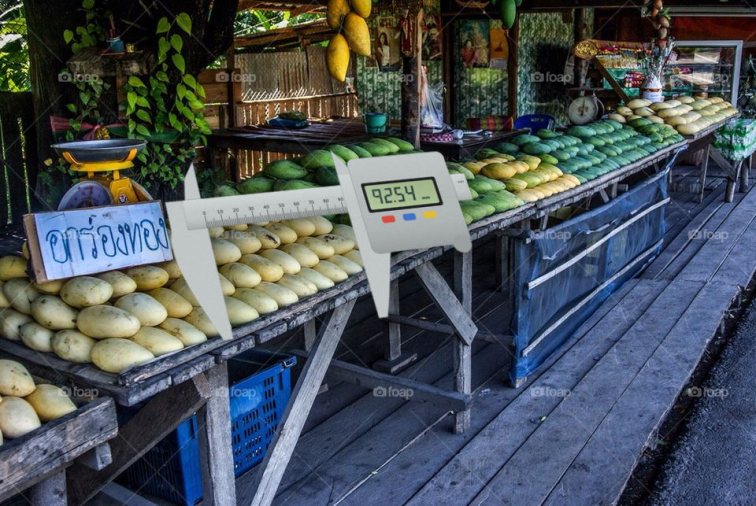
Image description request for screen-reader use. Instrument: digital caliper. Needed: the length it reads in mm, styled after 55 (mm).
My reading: 92.54 (mm)
